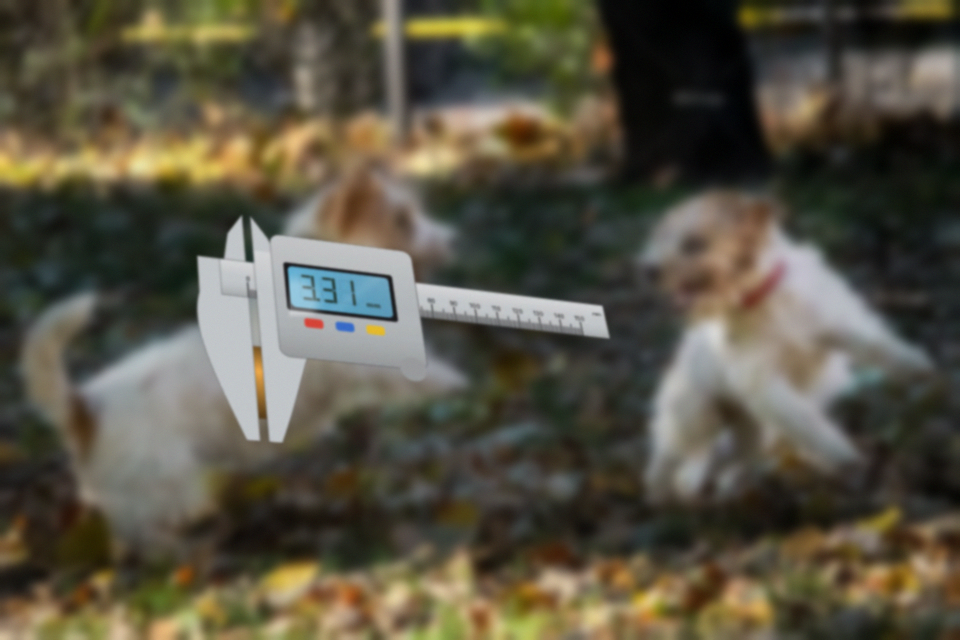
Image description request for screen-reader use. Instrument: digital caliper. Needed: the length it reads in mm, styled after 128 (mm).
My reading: 3.31 (mm)
